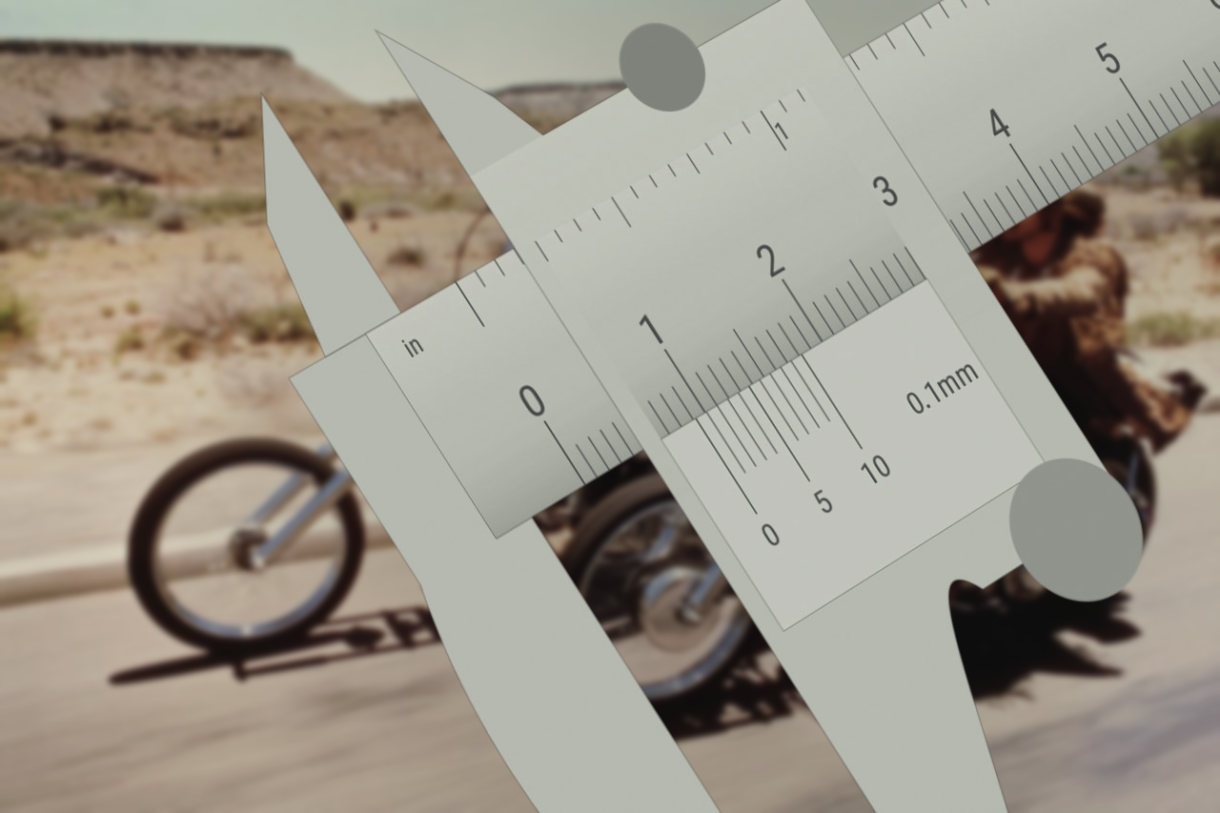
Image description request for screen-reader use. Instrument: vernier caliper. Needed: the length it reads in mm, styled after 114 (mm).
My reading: 9.2 (mm)
